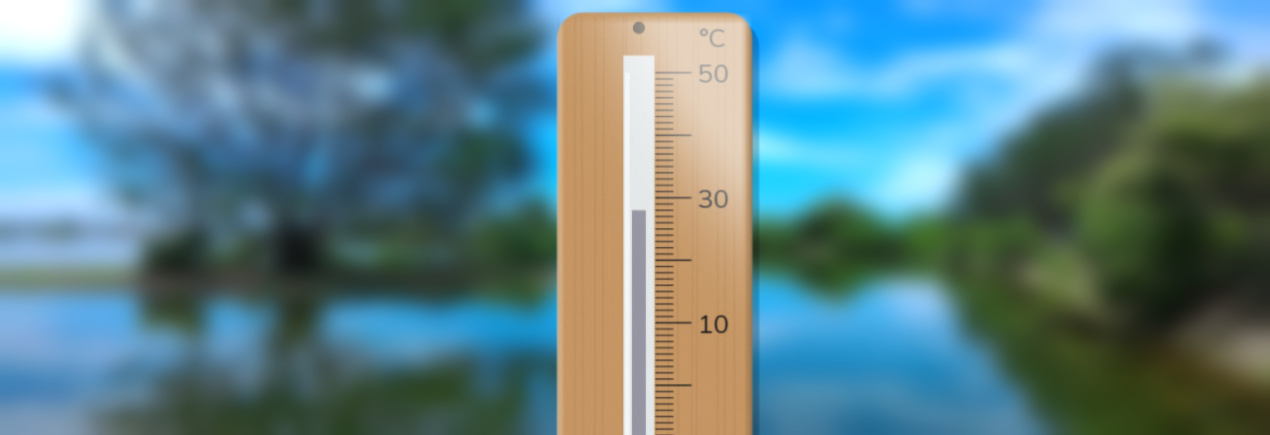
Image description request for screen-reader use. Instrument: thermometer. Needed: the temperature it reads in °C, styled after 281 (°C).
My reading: 28 (°C)
